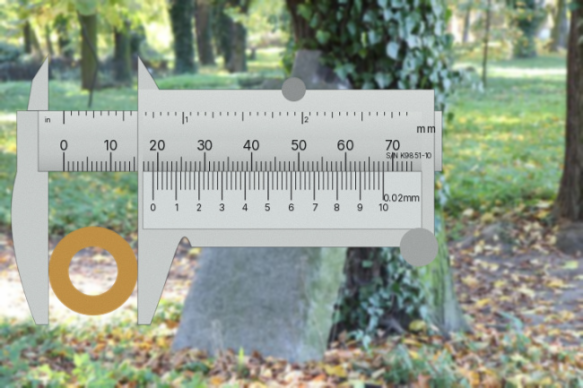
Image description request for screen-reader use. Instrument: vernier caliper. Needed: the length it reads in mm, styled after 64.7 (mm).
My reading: 19.0 (mm)
